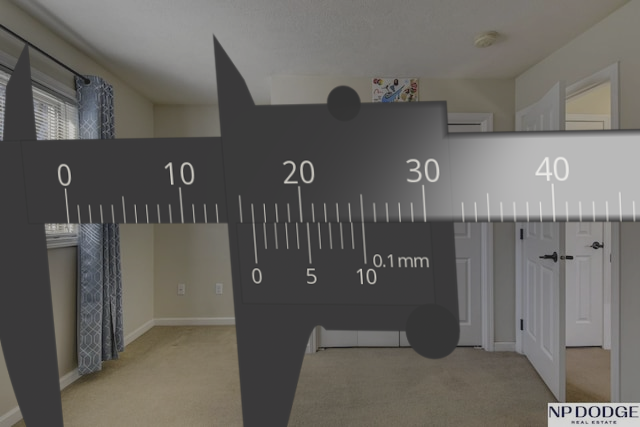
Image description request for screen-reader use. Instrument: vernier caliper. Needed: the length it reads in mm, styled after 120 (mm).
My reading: 16.0 (mm)
